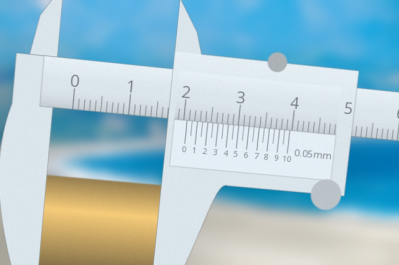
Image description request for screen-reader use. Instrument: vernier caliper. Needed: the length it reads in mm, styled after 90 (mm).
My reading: 20.6 (mm)
